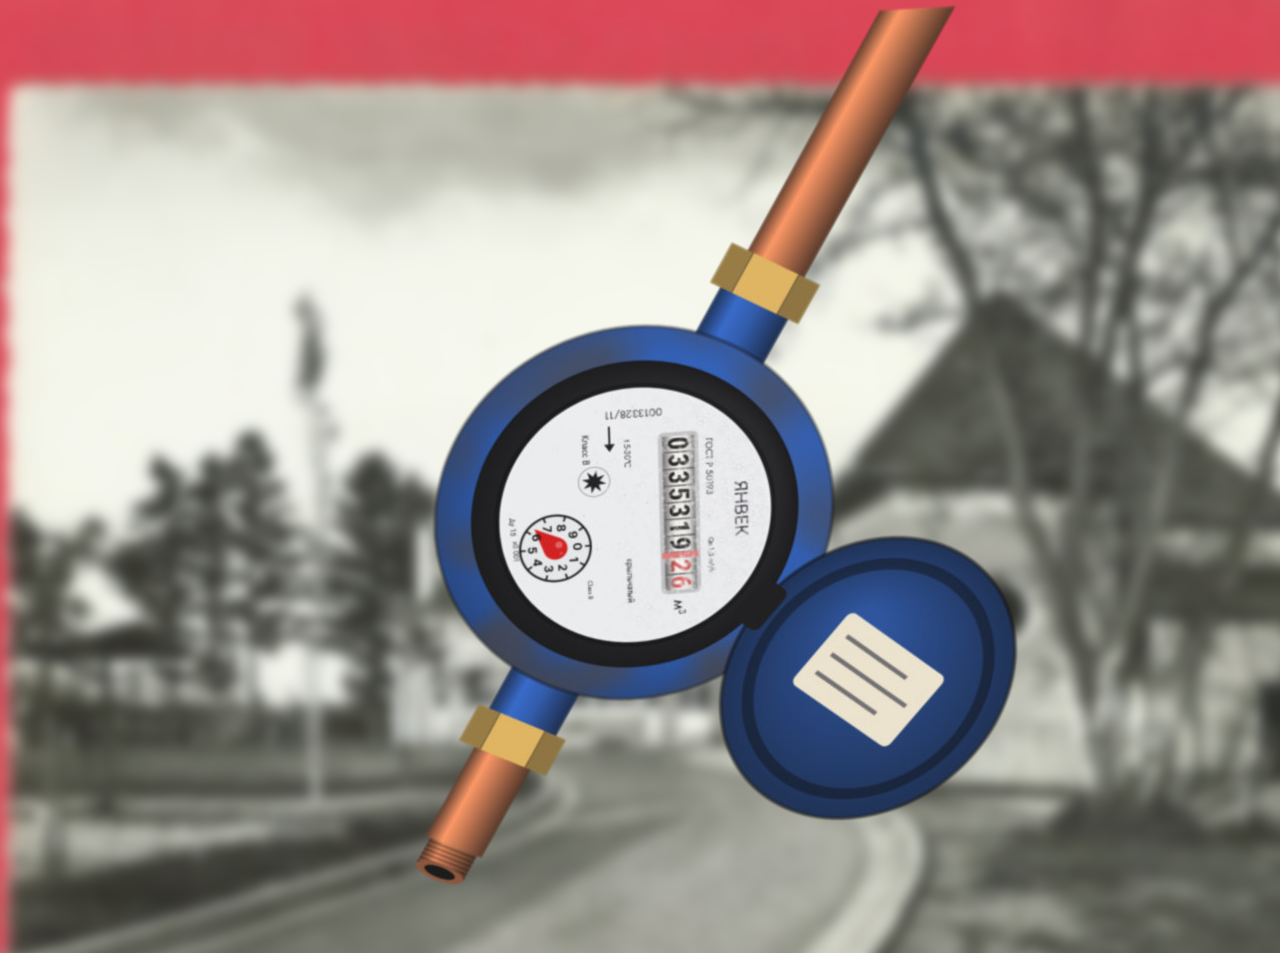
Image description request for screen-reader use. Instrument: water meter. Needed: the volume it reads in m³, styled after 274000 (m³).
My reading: 335319.266 (m³)
